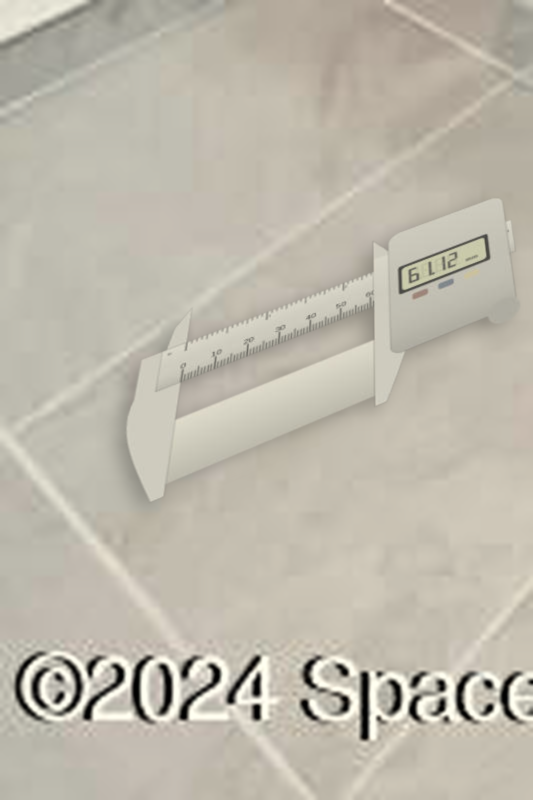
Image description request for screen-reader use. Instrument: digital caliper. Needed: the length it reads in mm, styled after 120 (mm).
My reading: 61.12 (mm)
